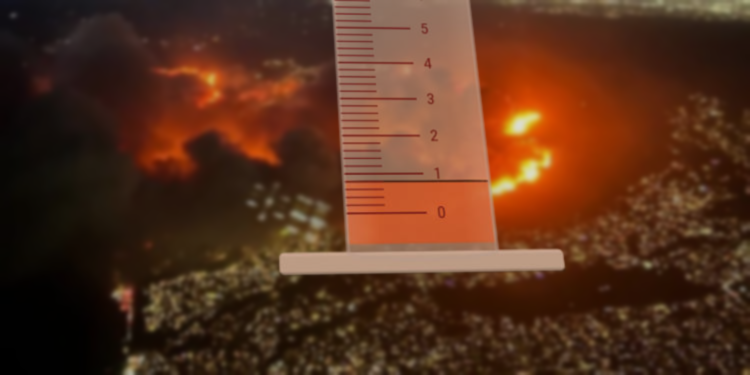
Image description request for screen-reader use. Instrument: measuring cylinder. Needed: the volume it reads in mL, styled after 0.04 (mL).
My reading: 0.8 (mL)
